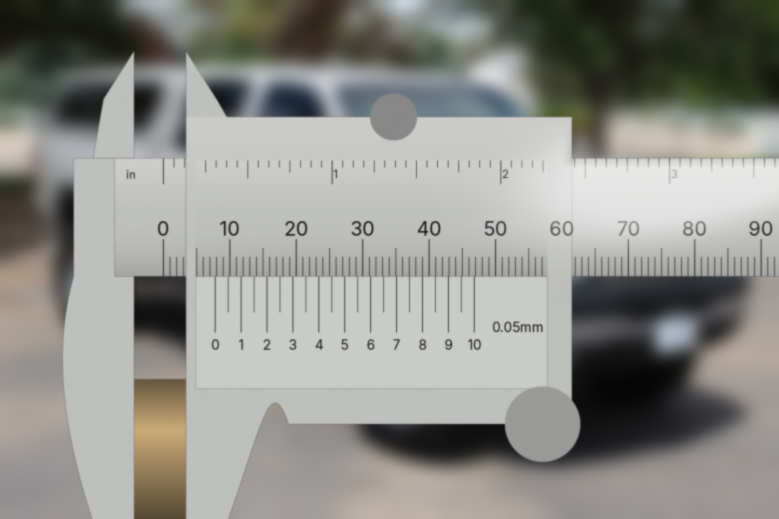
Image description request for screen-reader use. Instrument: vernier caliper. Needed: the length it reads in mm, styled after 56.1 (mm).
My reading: 7.8 (mm)
